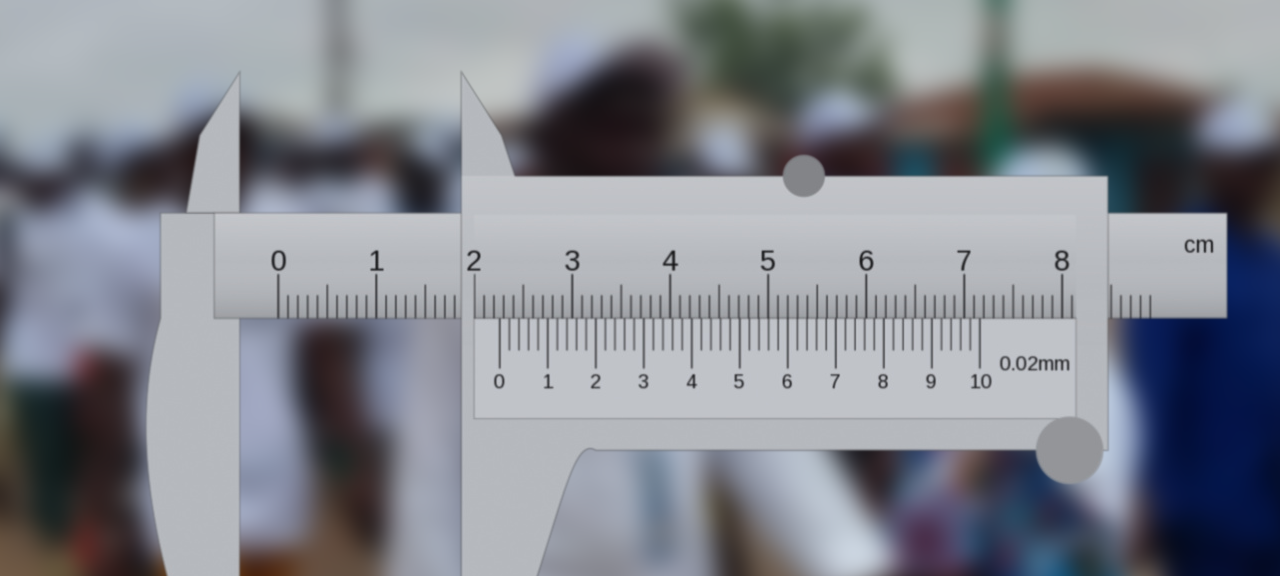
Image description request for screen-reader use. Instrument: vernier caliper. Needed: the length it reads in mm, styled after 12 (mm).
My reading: 22.6 (mm)
